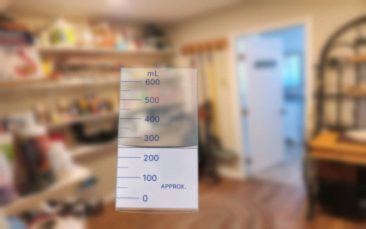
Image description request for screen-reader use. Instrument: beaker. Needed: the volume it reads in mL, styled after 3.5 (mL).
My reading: 250 (mL)
